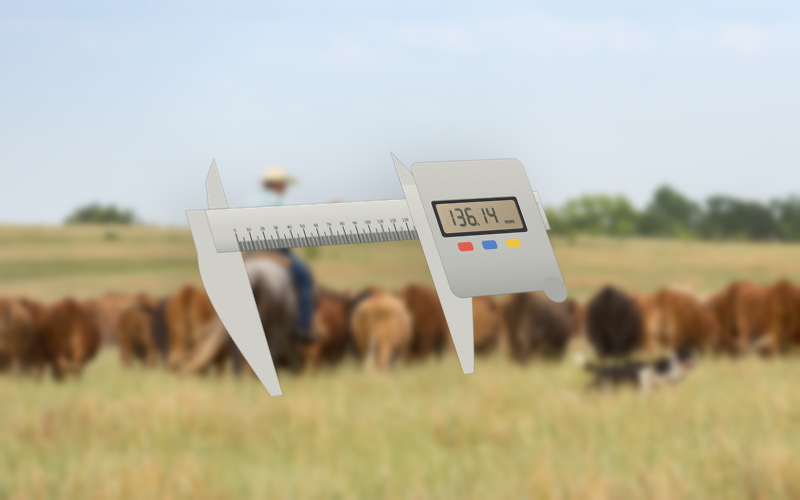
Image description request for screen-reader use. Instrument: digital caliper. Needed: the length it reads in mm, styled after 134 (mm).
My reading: 136.14 (mm)
